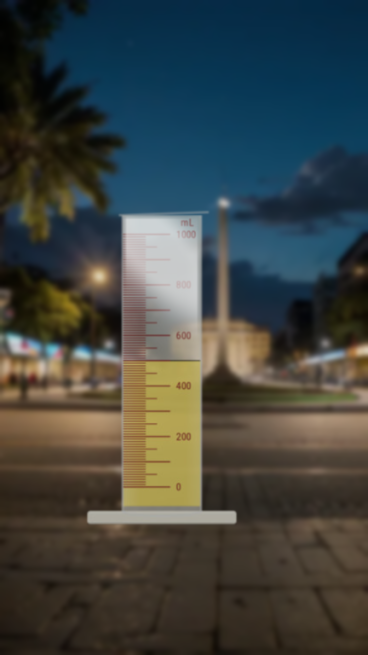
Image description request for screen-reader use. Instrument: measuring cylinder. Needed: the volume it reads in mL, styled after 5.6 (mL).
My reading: 500 (mL)
